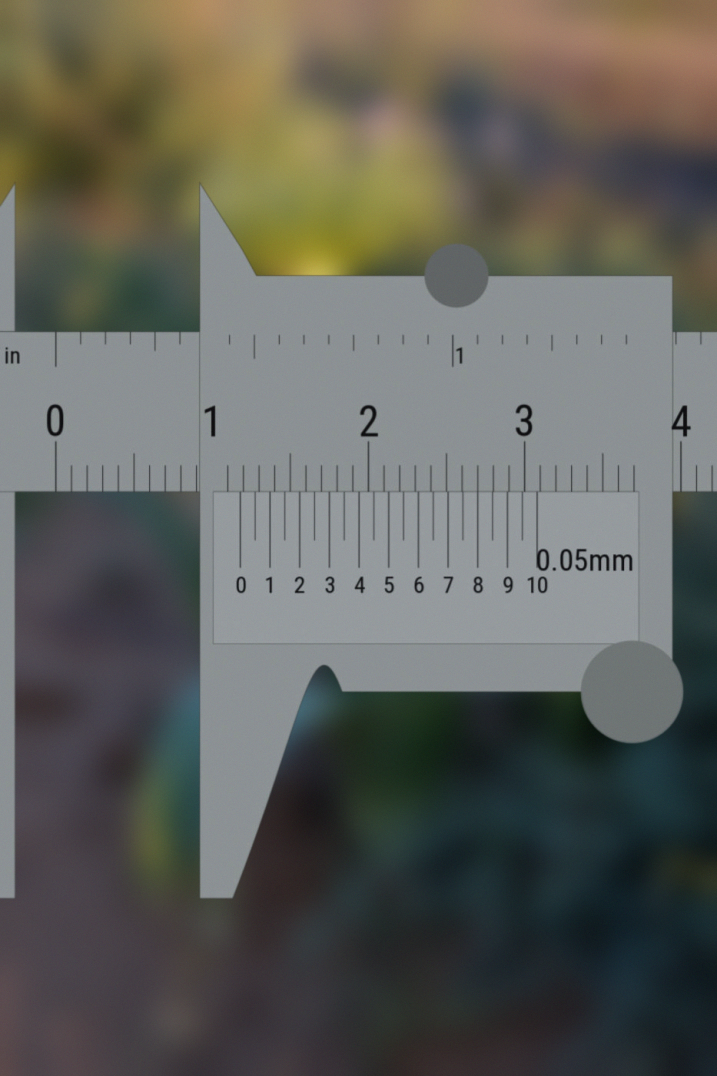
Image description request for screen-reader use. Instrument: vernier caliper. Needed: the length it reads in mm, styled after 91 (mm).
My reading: 11.8 (mm)
